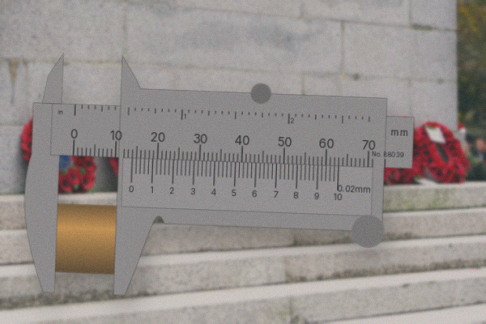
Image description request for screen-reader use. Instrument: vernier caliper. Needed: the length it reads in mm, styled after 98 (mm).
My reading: 14.0 (mm)
